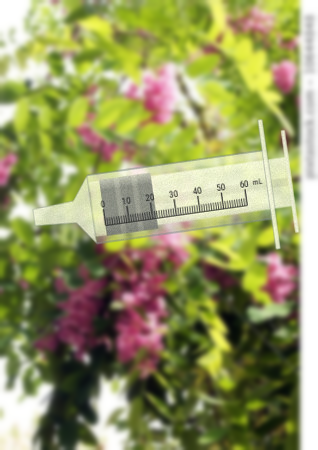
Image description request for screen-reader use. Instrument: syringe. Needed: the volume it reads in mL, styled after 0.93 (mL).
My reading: 0 (mL)
